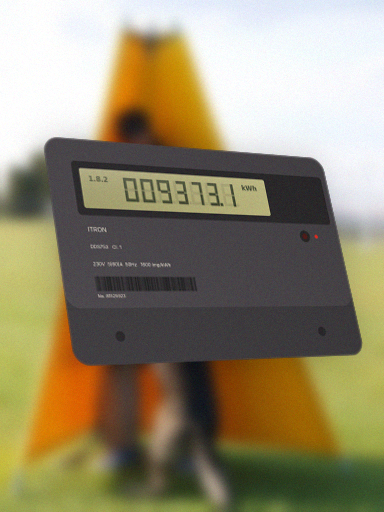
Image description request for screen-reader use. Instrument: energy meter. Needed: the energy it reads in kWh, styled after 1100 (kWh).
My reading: 9373.1 (kWh)
